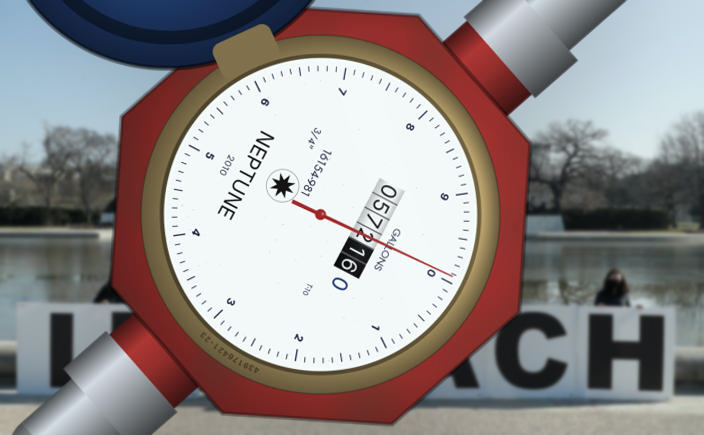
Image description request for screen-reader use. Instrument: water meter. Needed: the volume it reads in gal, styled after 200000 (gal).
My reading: 572159.9 (gal)
